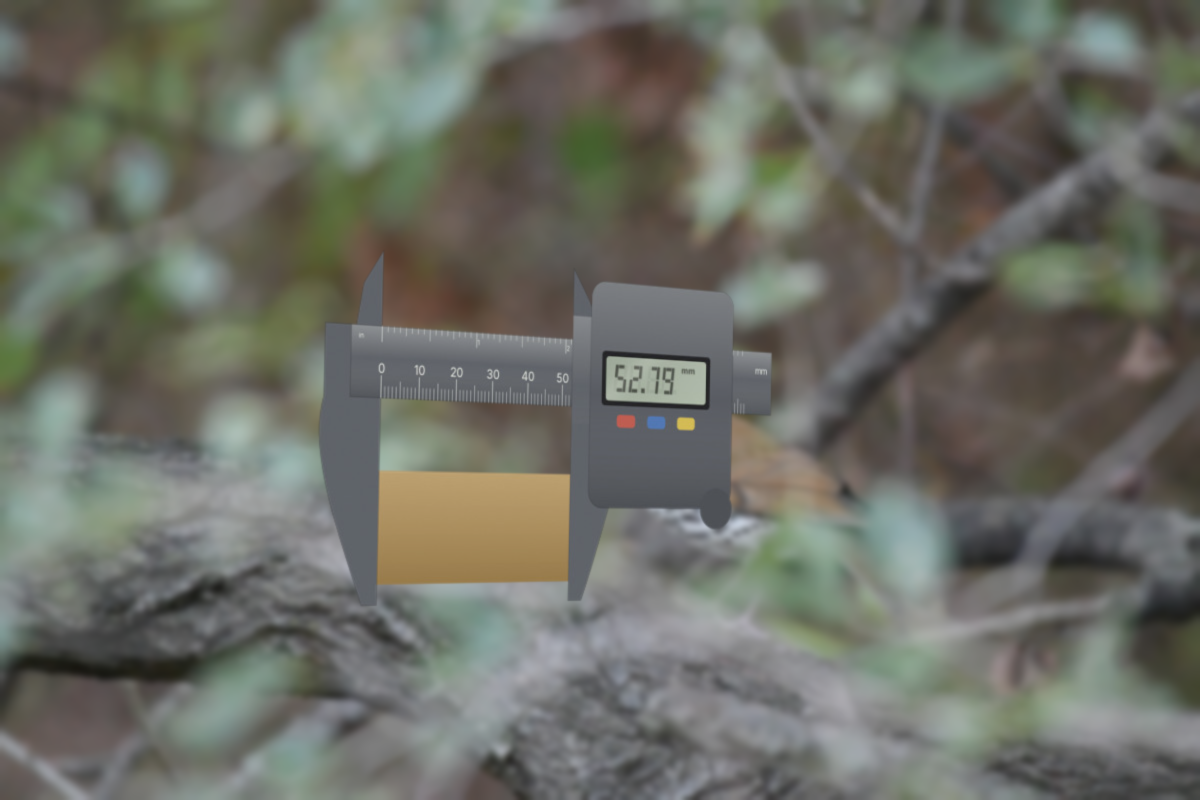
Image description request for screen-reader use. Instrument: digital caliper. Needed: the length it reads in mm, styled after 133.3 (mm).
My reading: 52.79 (mm)
